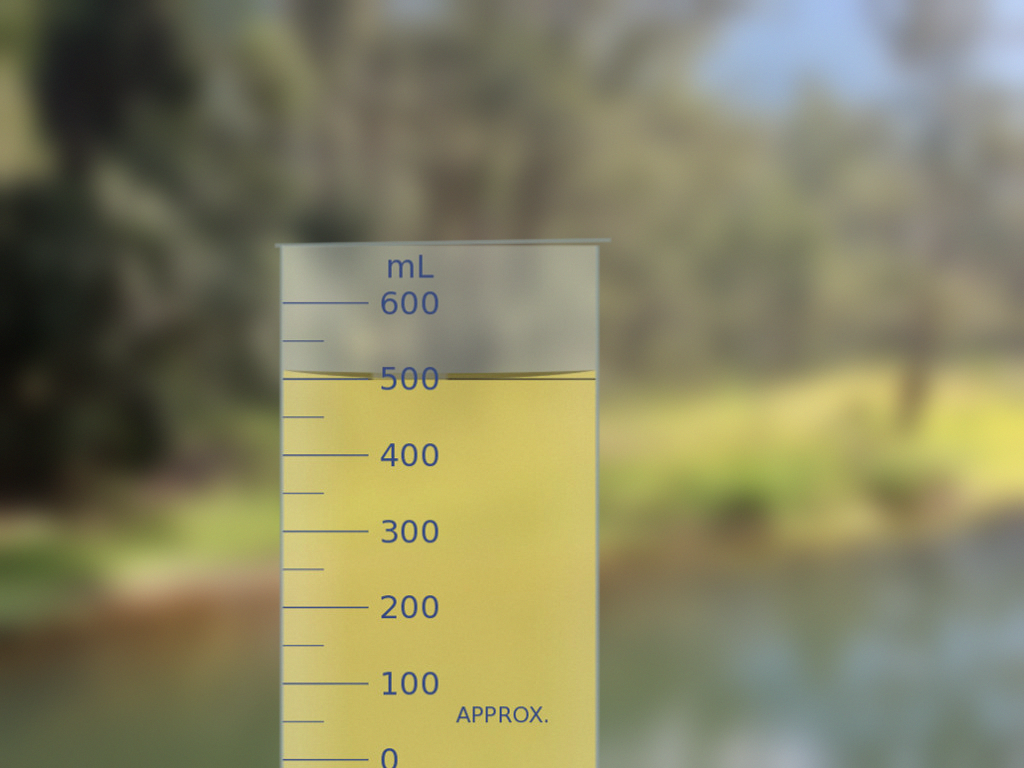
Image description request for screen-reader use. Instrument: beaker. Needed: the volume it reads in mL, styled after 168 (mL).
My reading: 500 (mL)
